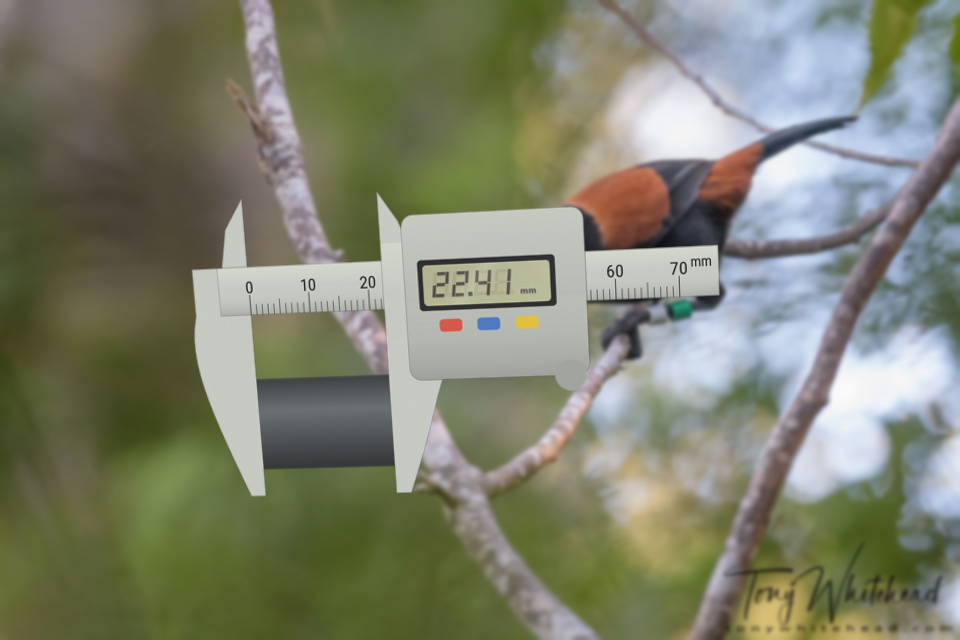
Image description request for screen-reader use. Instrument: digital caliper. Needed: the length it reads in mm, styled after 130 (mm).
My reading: 22.41 (mm)
